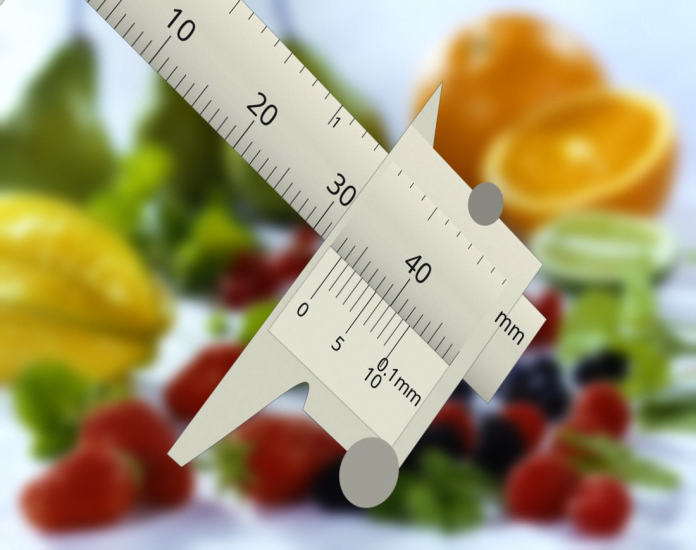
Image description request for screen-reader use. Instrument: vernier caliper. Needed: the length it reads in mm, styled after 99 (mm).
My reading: 33.6 (mm)
